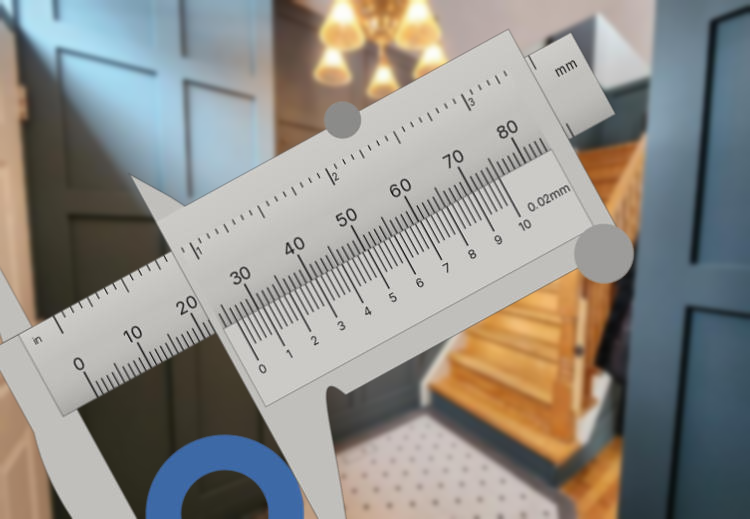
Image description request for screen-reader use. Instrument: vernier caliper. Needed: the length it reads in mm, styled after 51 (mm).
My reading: 26.0 (mm)
